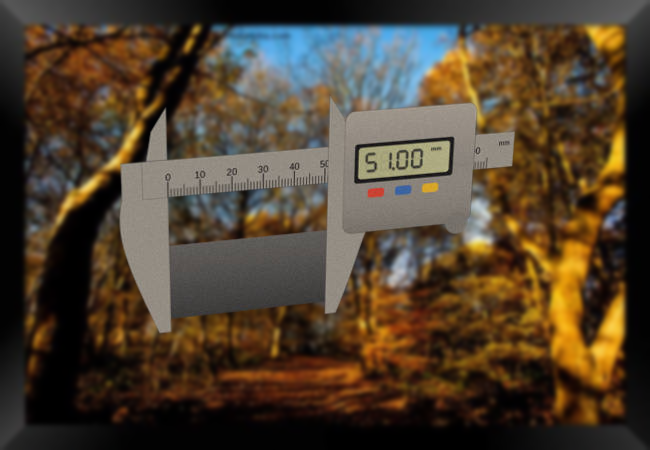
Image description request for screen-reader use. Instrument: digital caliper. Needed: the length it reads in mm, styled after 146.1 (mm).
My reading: 51.00 (mm)
